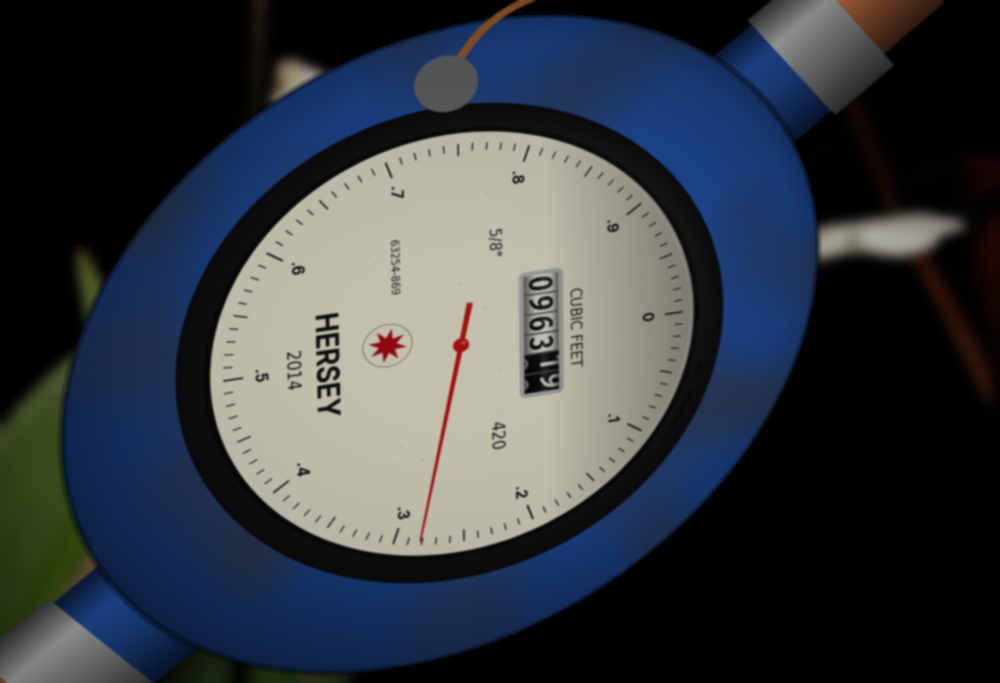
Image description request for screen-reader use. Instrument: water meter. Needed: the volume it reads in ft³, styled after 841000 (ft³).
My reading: 96319.28 (ft³)
